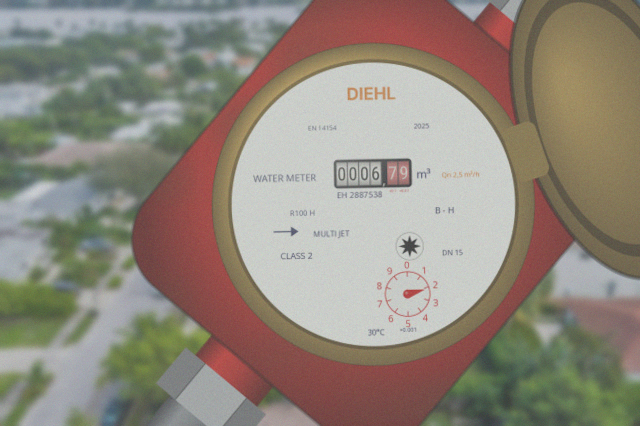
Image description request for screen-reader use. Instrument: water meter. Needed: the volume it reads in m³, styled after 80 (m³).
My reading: 6.792 (m³)
